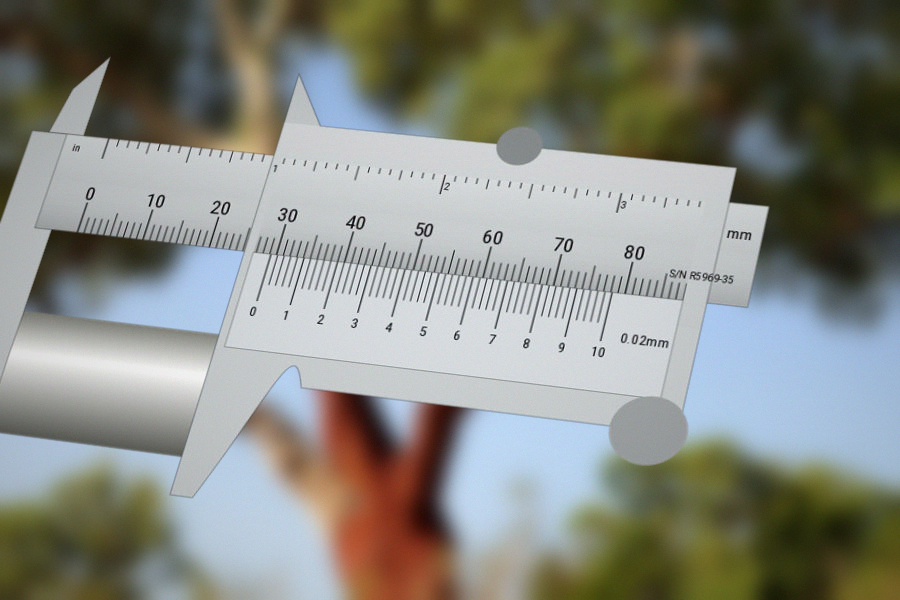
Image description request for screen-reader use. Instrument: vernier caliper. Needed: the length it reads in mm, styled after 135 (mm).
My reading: 29.2 (mm)
